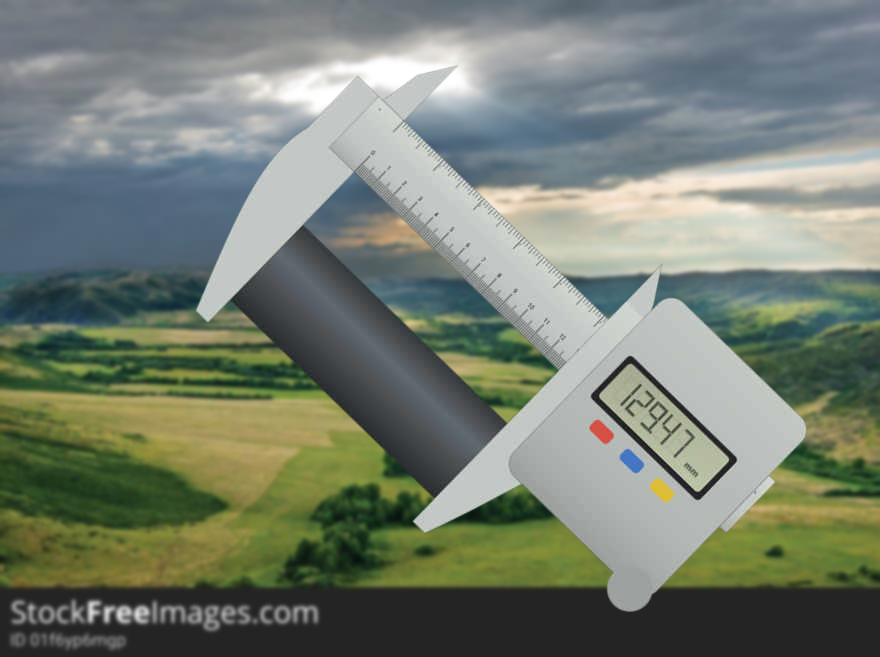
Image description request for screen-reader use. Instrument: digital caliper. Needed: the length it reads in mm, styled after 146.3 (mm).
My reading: 129.47 (mm)
